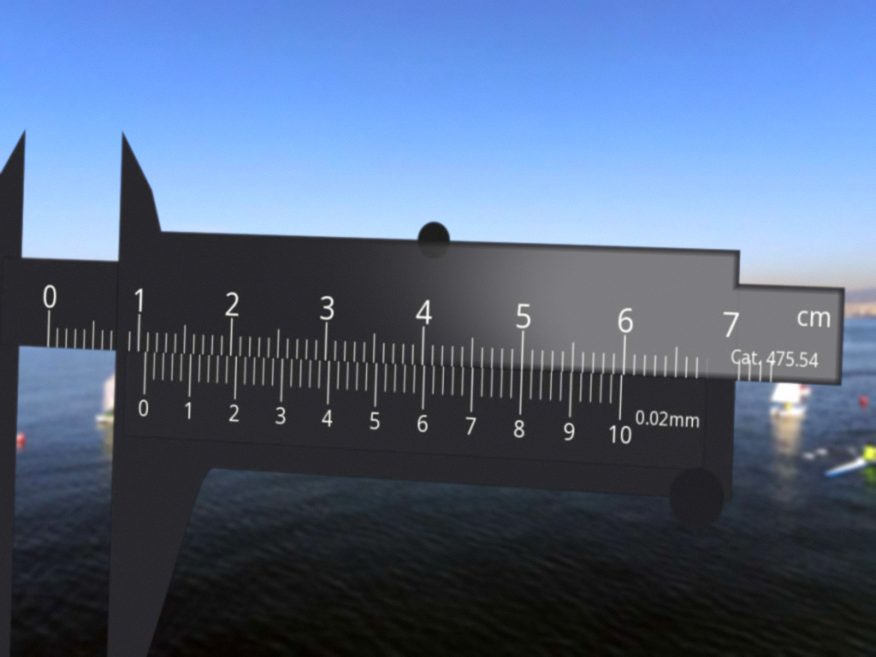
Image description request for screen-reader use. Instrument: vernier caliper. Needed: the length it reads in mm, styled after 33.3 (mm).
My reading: 10.8 (mm)
